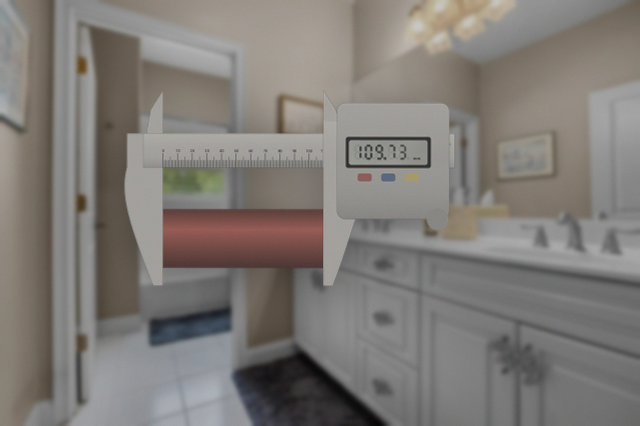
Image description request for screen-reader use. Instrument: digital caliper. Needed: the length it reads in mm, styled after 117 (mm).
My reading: 109.73 (mm)
